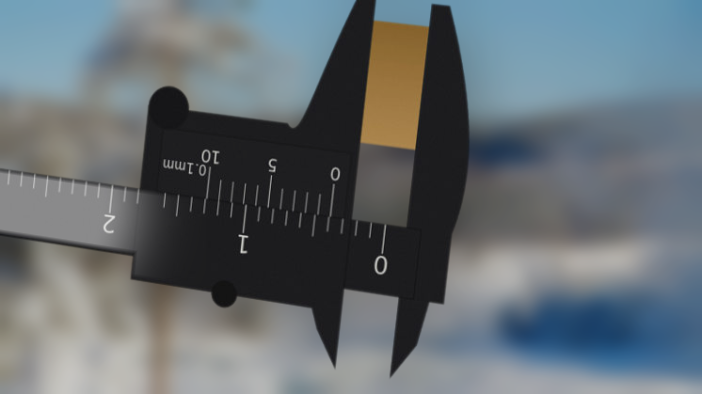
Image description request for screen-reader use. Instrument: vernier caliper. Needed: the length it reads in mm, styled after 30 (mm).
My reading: 3.9 (mm)
